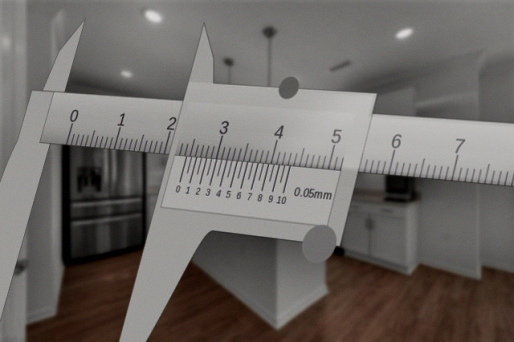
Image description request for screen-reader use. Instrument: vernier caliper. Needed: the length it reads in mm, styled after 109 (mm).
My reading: 24.4 (mm)
